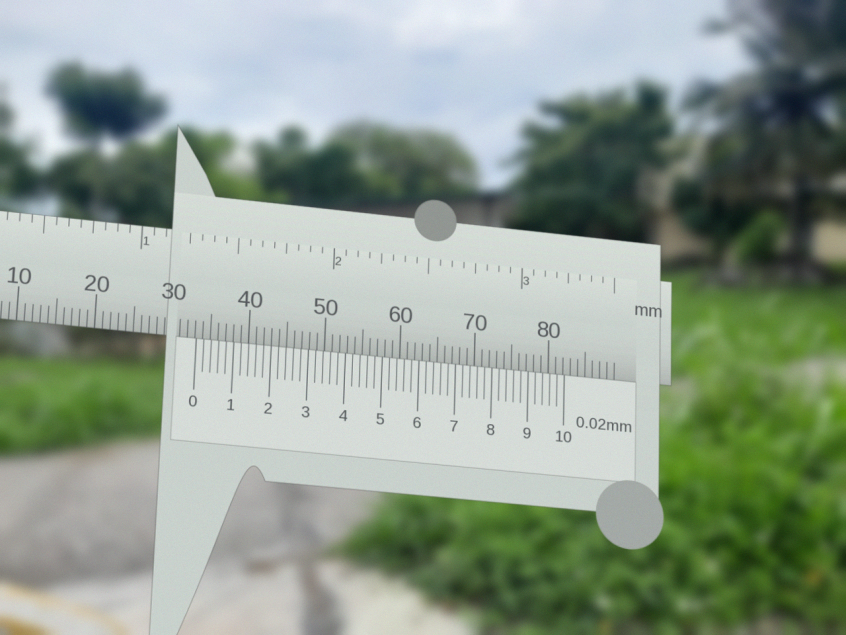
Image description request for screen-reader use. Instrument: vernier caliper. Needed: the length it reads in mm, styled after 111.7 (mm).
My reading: 33.2 (mm)
